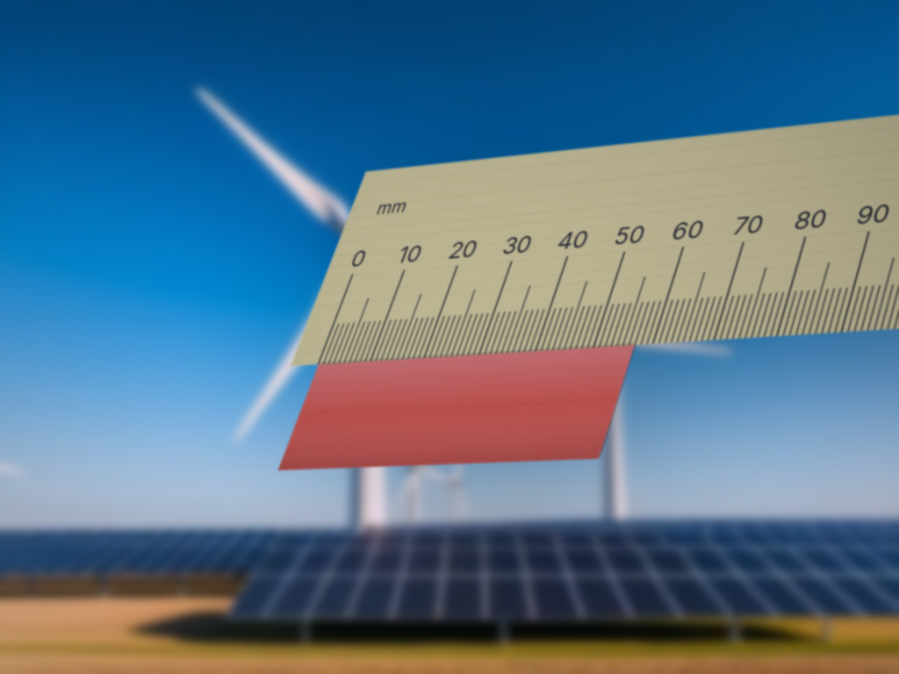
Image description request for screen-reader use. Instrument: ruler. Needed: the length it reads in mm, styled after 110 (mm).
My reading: 57 (mm)
